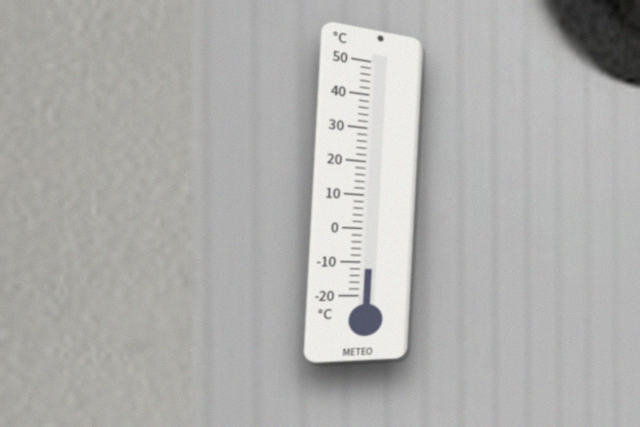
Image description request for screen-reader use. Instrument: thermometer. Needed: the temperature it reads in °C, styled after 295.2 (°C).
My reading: -12 (°C)
